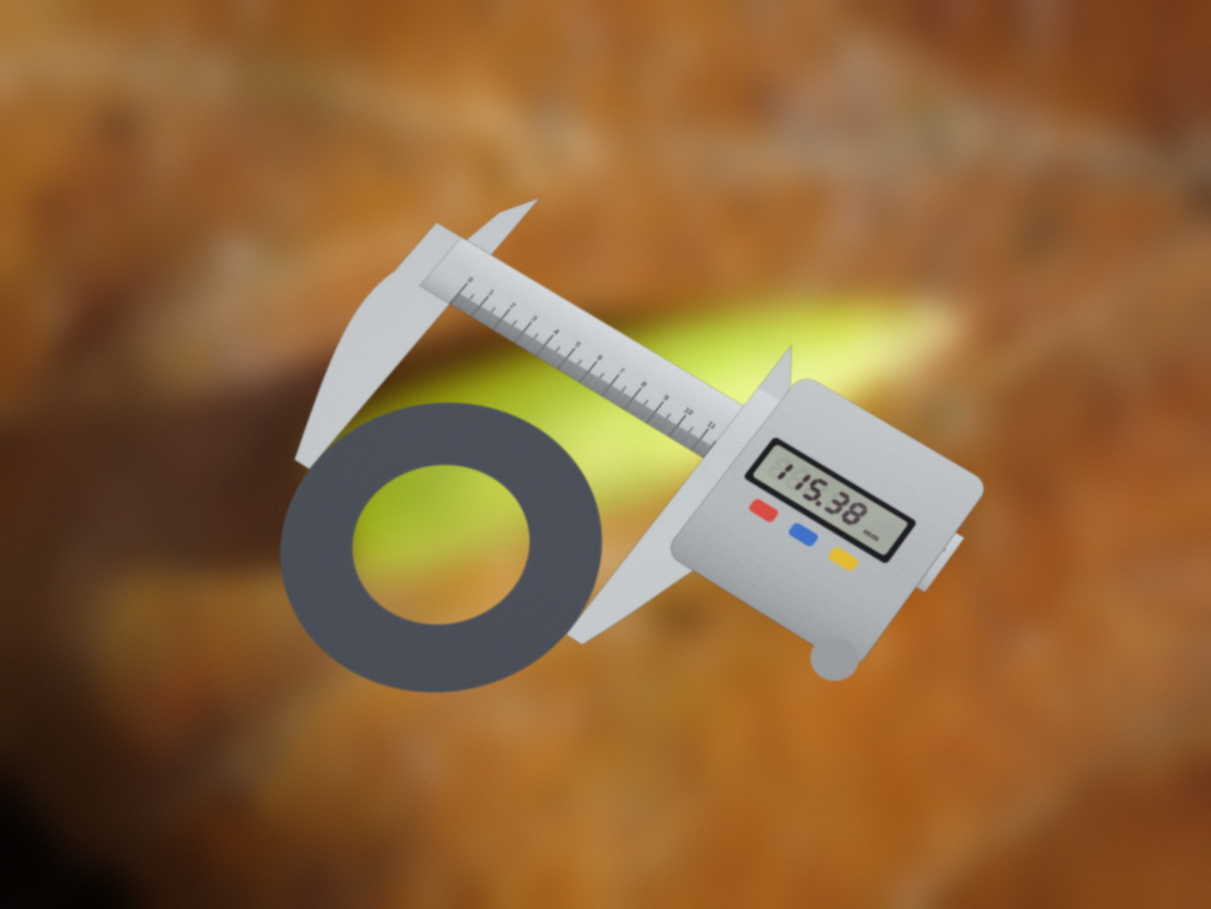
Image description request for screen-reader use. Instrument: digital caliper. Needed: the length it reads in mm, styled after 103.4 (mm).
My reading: 115.38 (mm)
